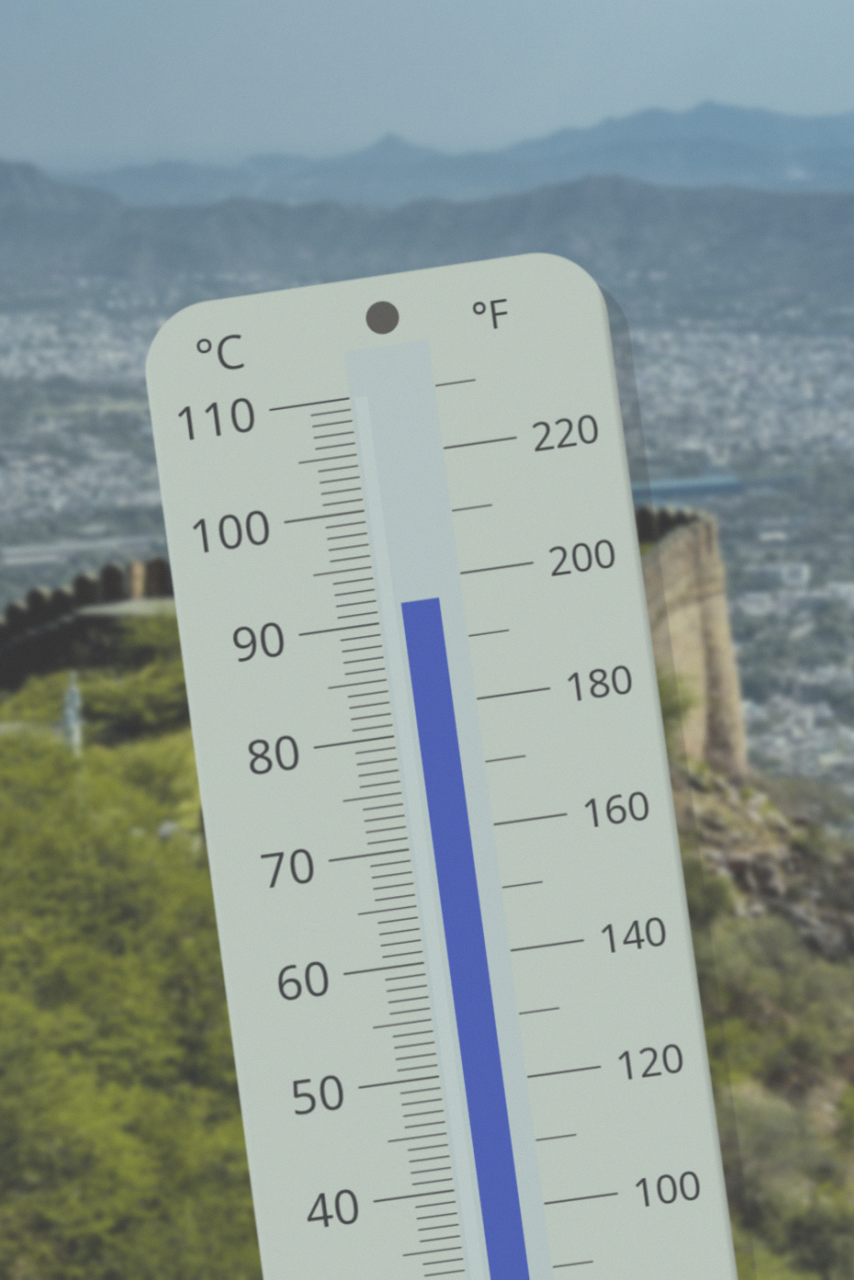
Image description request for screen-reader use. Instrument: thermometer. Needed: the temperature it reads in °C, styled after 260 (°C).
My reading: 91.5 (°C)
